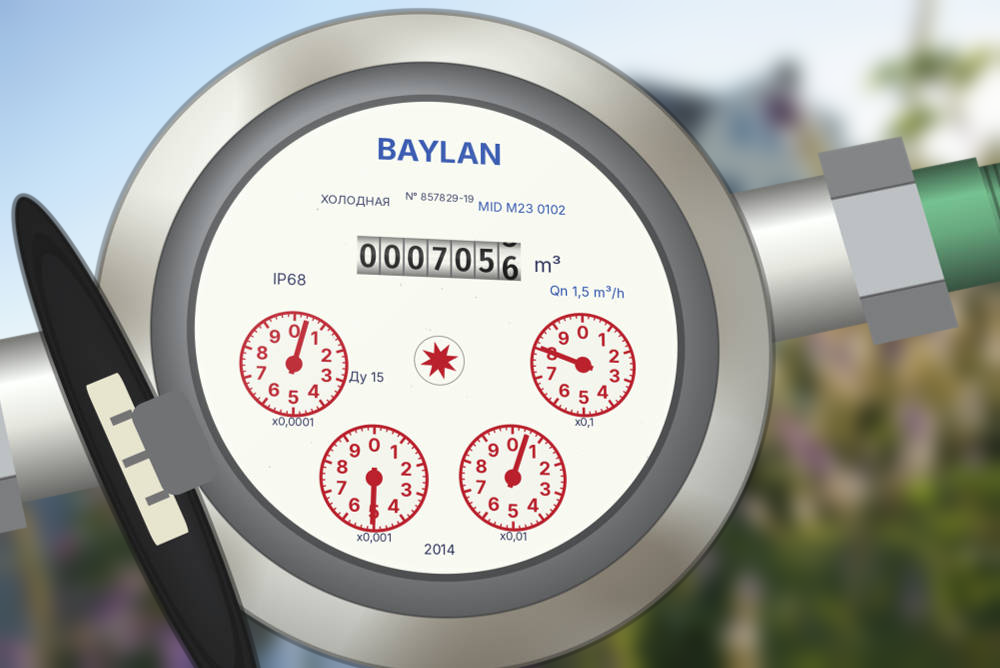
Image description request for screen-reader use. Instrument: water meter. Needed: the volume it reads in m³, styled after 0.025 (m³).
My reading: 7055.8050 (m³)
